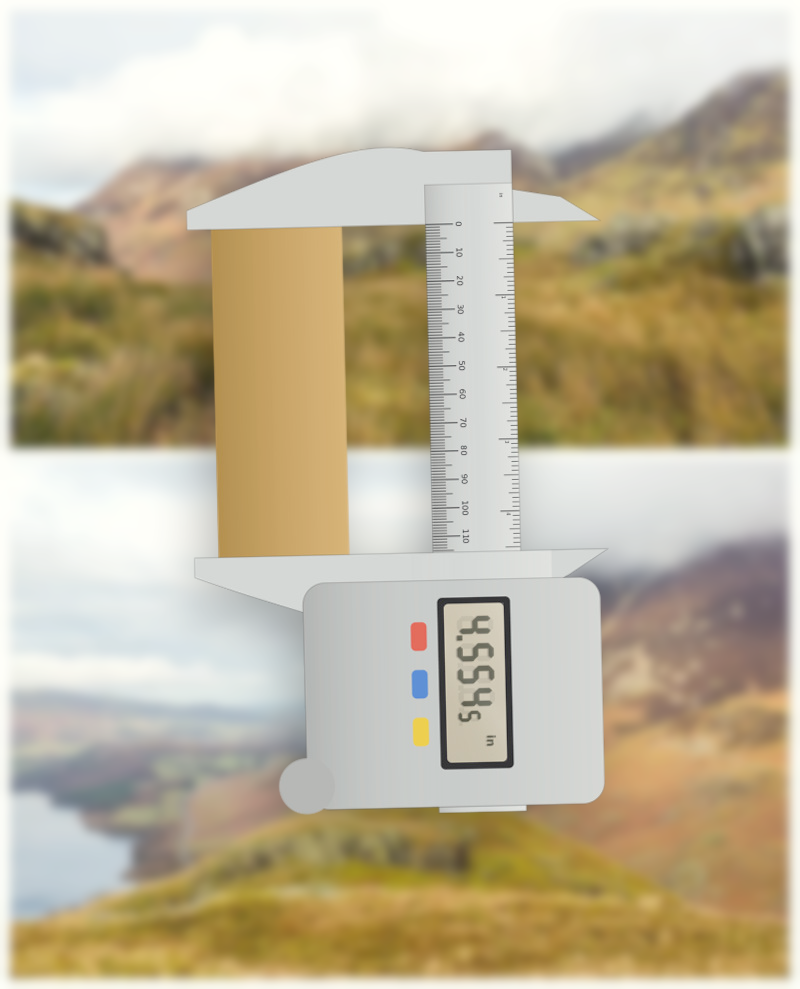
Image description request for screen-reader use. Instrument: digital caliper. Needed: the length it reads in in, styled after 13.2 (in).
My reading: 4.5545 (in)
